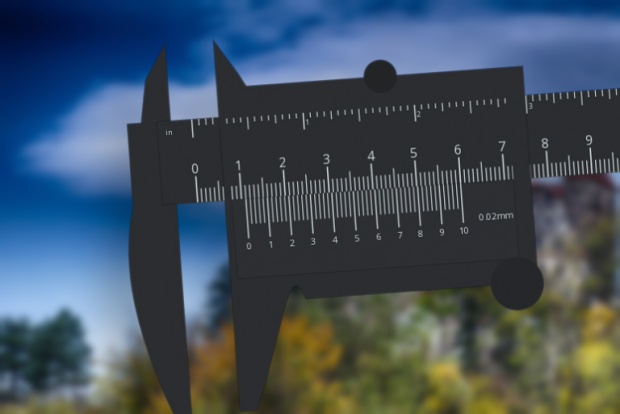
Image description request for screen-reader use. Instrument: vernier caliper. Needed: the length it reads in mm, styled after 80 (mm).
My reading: 11.0 (mm)
